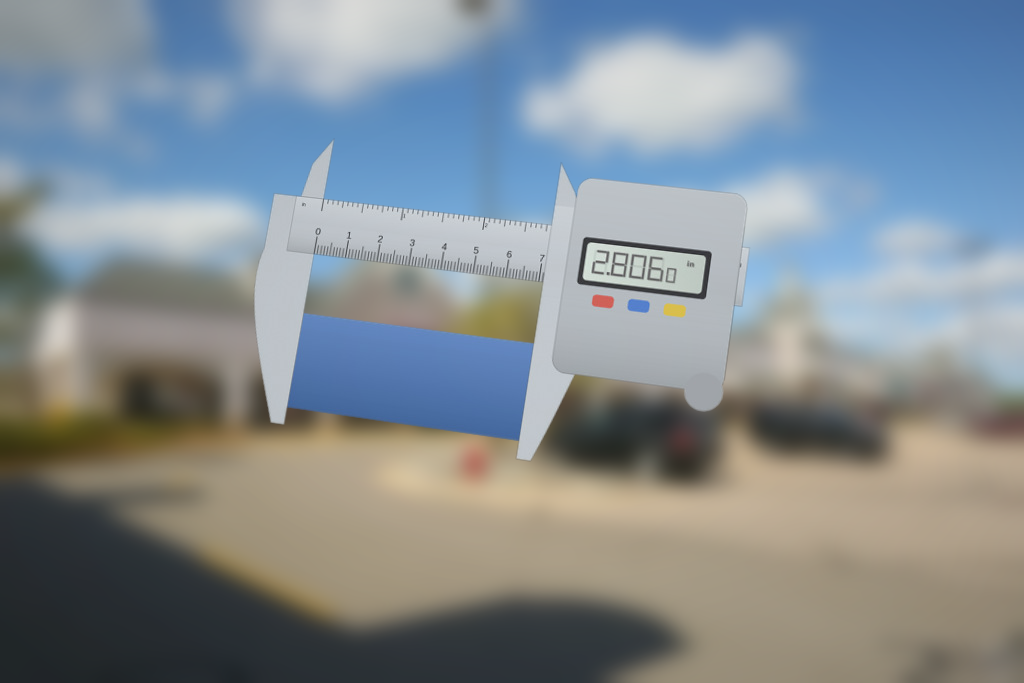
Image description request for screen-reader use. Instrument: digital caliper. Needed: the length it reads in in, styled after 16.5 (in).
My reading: 2.8060 (in)
